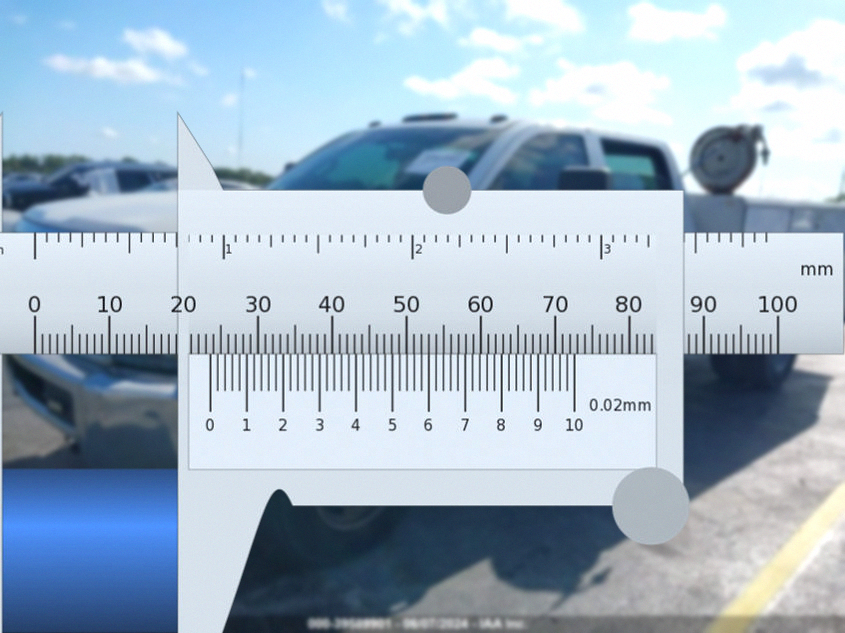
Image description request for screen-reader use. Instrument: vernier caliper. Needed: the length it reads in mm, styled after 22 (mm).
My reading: 23.6 (mm)
